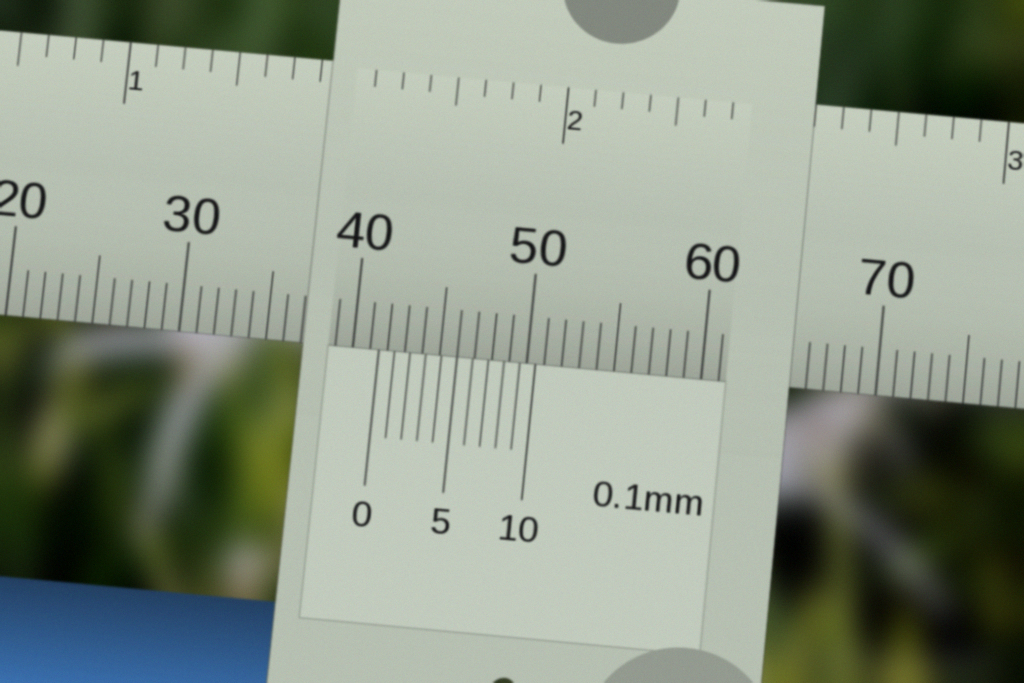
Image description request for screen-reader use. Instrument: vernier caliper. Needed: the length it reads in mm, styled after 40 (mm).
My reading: 41.5 (mm)
